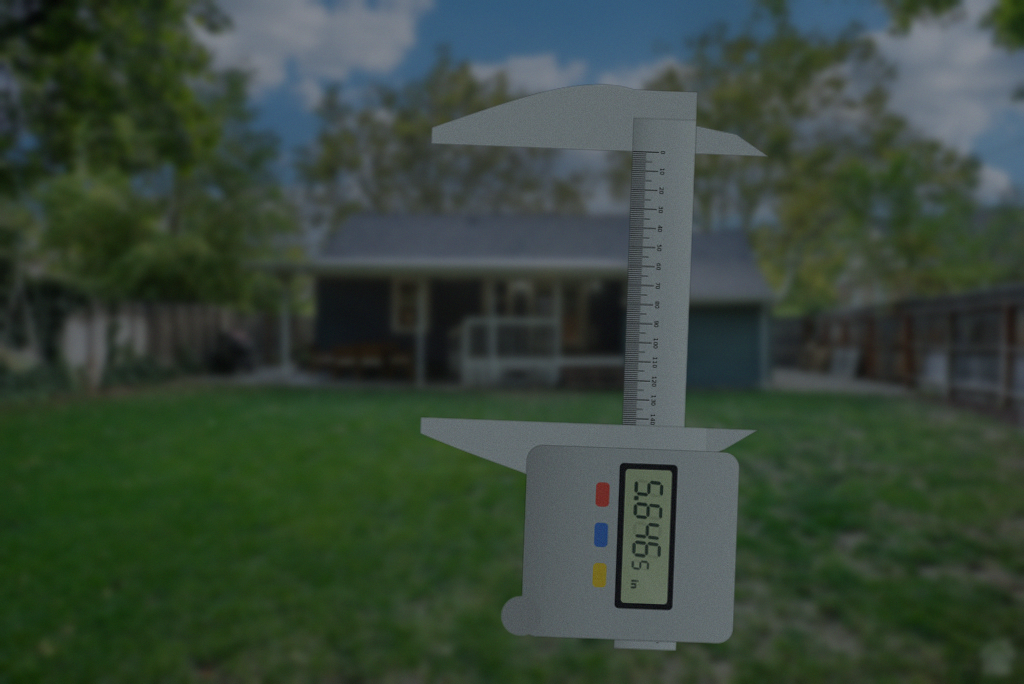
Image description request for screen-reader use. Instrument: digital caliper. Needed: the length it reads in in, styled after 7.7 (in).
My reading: 5.6465 (in)
